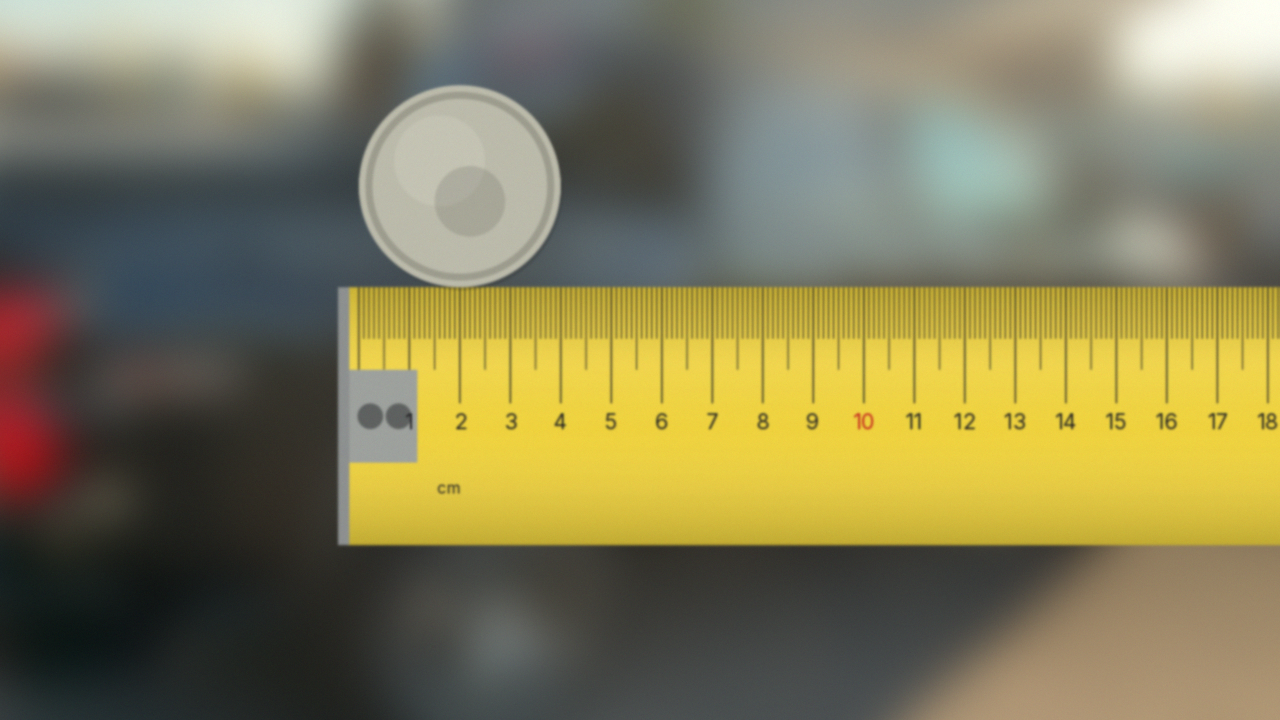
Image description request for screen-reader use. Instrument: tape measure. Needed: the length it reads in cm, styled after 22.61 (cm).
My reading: 4 (cm)
